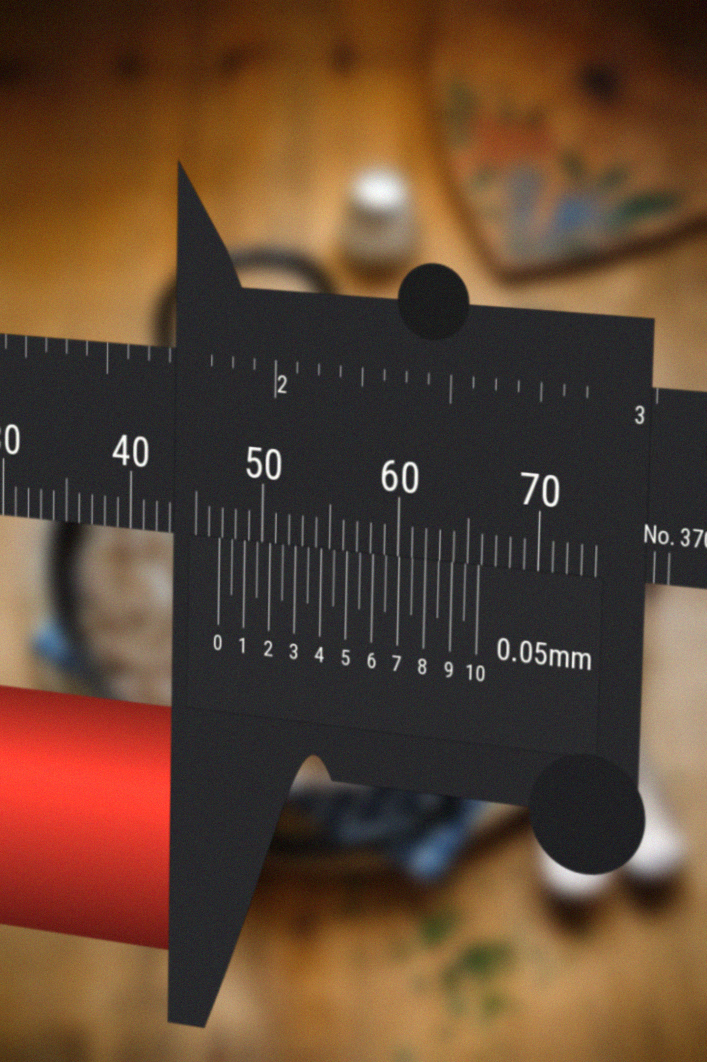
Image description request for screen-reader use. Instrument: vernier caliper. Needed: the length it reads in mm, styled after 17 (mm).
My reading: 46.8 (mm)
